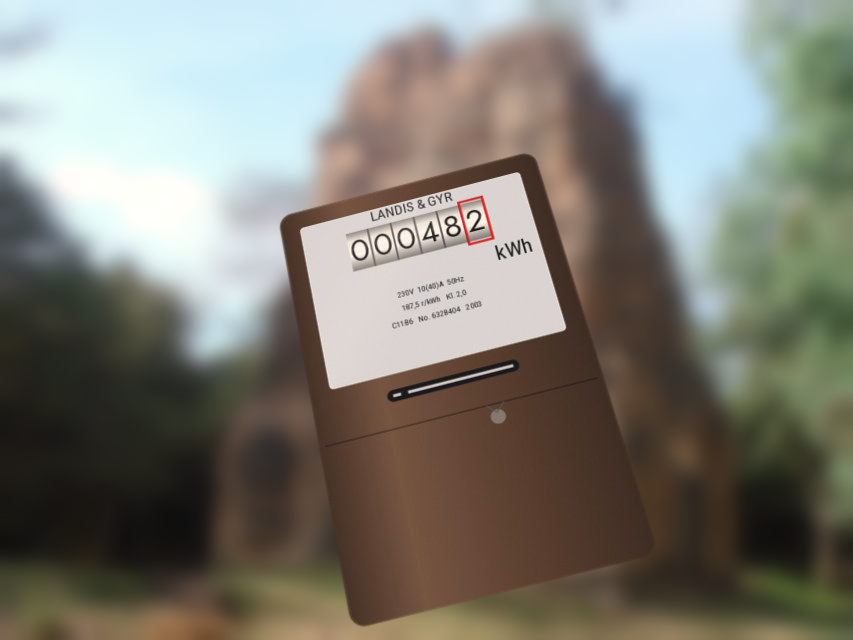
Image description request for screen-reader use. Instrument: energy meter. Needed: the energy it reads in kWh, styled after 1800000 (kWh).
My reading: 48.2 (kWh)
